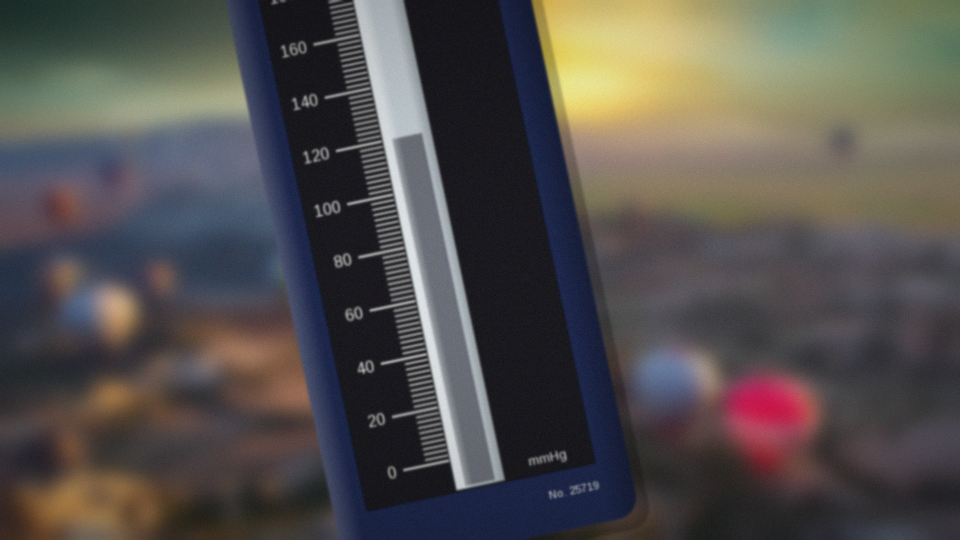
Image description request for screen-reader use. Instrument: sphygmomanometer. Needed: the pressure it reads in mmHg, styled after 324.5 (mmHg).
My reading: 120 (mmHg)
